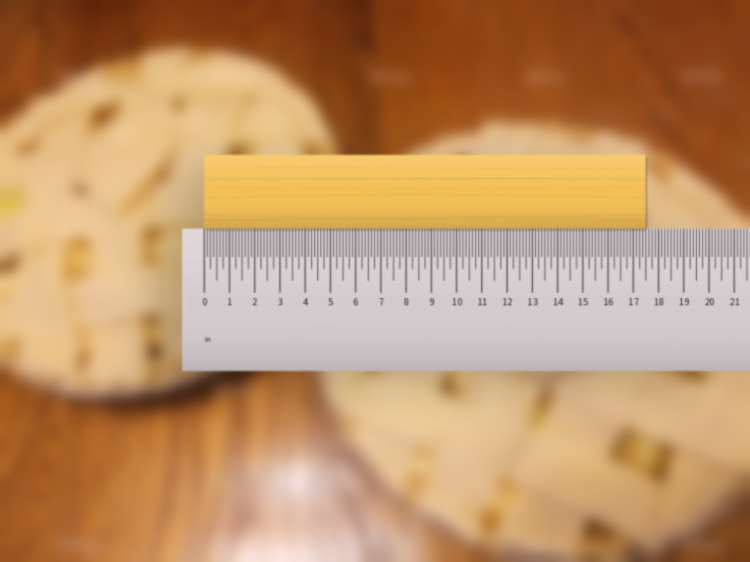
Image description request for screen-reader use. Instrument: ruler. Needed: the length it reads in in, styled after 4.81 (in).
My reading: 17.5 (in)
